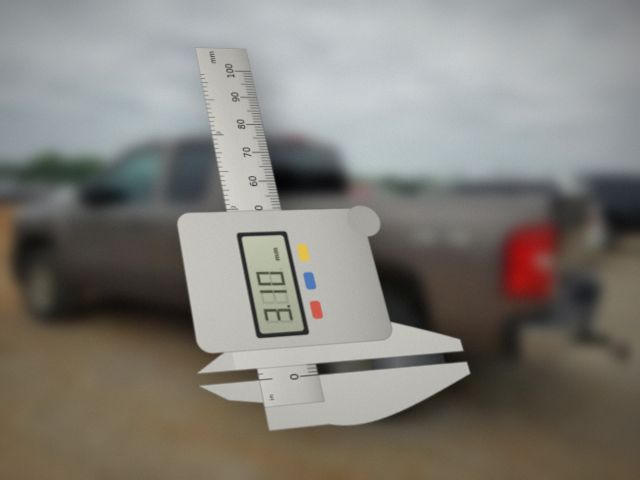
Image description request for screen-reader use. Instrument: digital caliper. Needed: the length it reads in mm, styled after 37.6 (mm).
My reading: 3.10 (mm)
